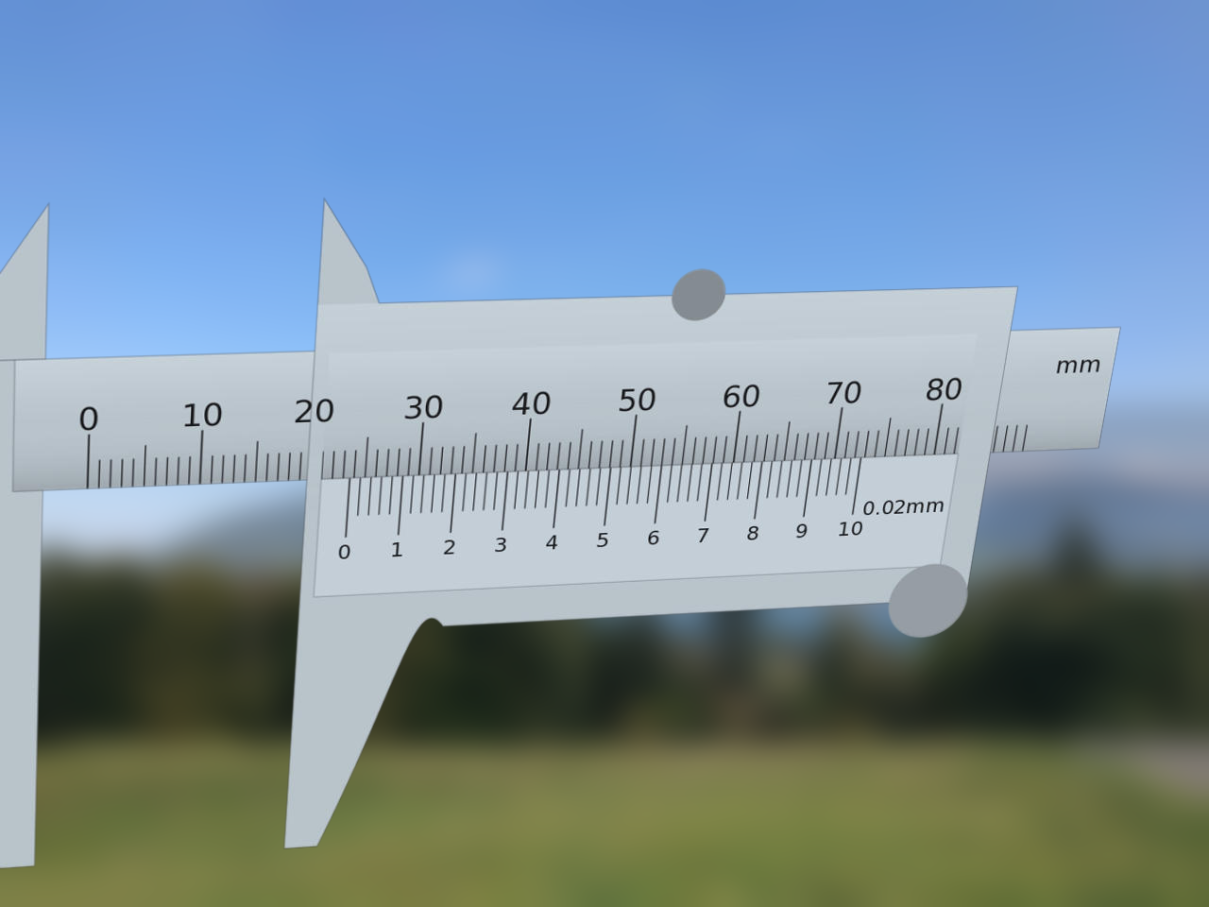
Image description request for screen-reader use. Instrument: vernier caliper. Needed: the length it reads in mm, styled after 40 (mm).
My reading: 23.6 (mm)
